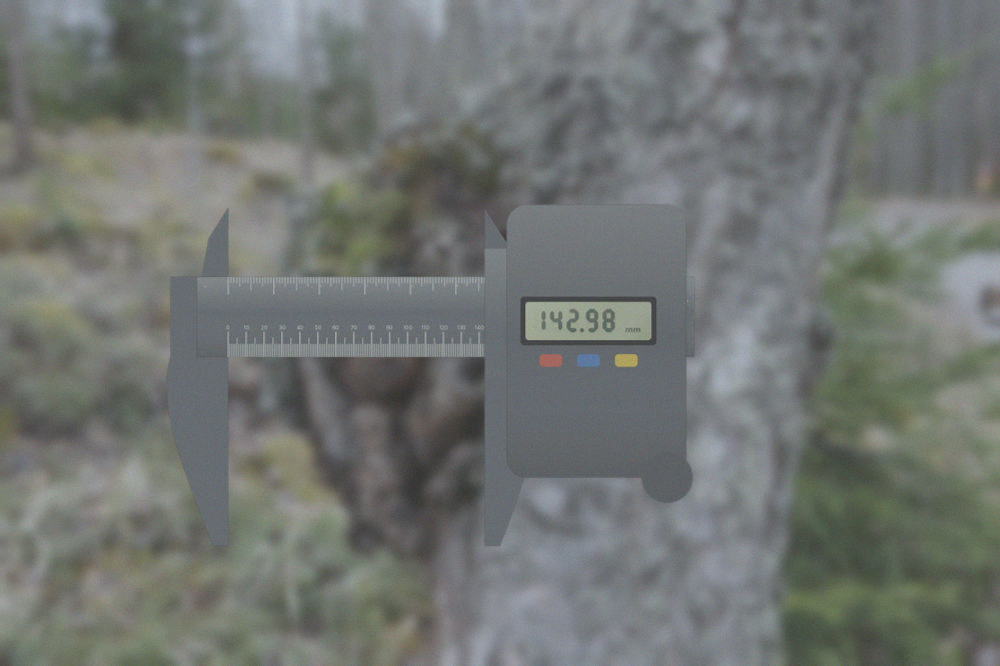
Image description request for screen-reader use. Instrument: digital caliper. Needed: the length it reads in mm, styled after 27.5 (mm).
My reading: 142.98 (mm)
